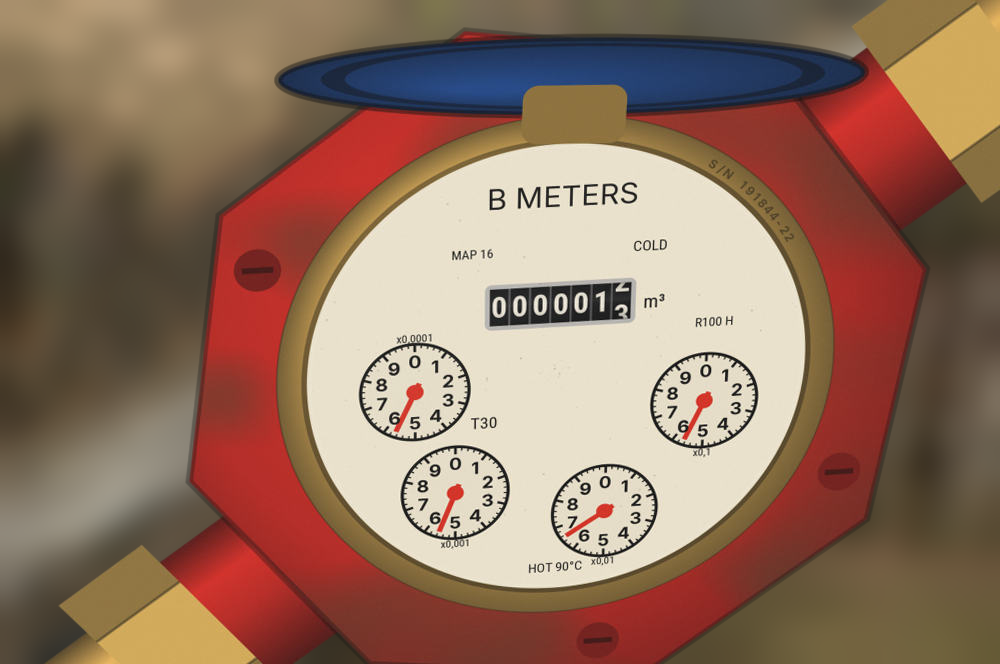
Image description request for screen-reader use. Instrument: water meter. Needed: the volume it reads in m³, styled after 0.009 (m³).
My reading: 12.5655 (m³)
